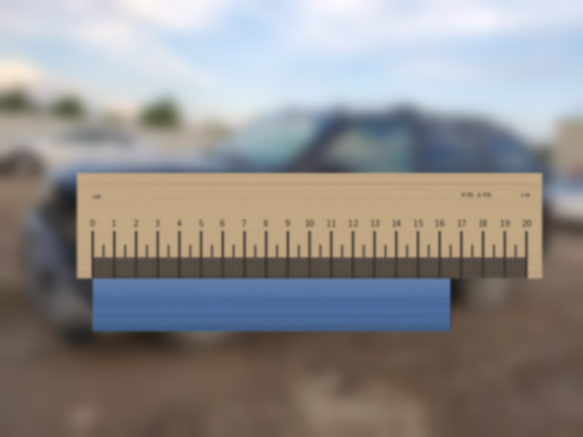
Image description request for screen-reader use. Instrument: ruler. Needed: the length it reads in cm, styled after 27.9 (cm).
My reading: 16.5 (cm)
